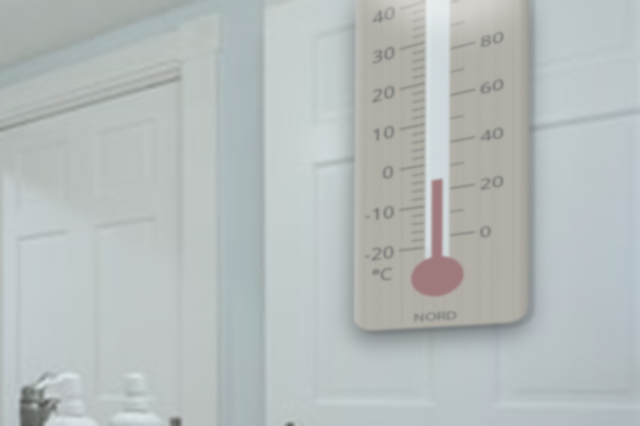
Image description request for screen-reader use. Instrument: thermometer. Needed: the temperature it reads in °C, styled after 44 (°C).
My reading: -4 (°C)
